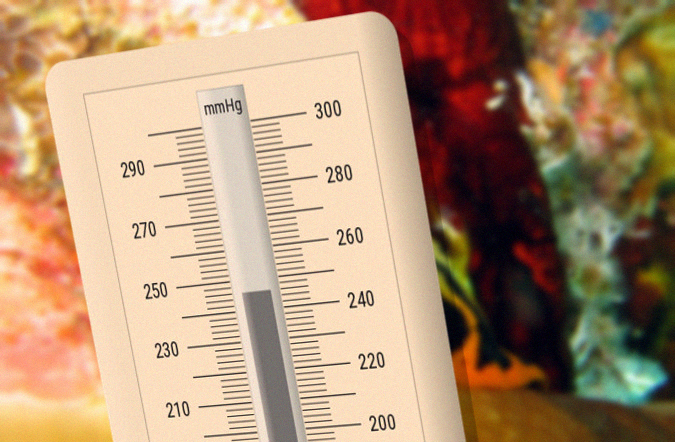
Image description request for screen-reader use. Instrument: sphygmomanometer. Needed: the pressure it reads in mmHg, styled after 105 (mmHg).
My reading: 246 (mmHg)
